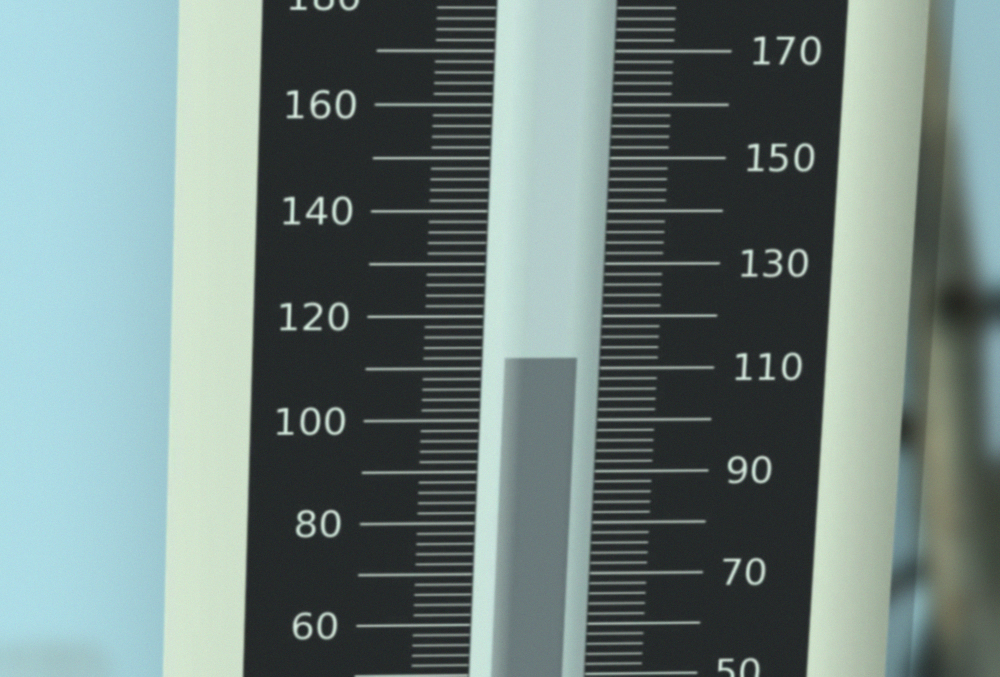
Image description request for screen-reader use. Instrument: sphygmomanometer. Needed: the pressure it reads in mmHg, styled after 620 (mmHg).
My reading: 112 (mmHg)
